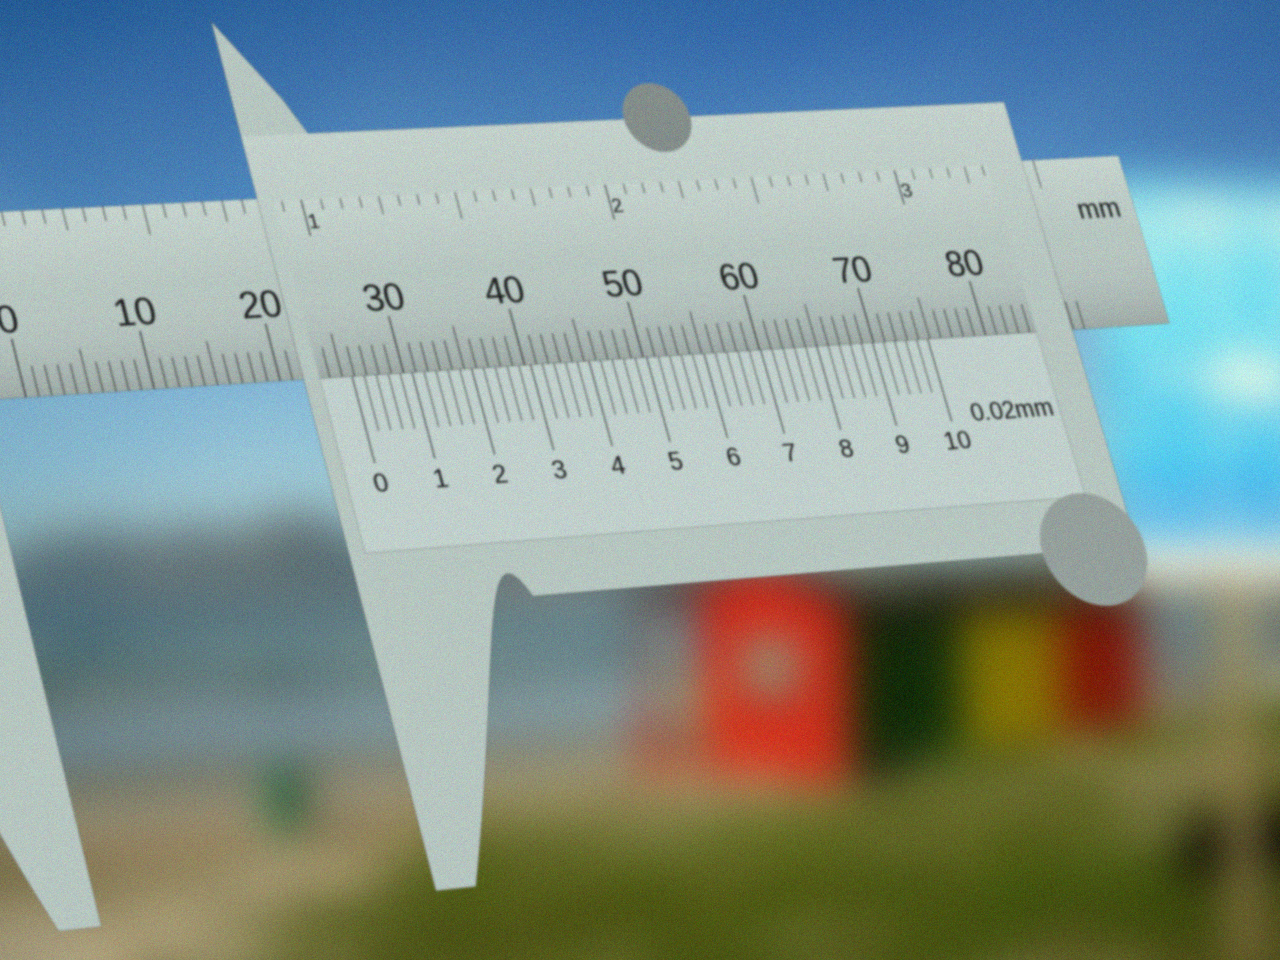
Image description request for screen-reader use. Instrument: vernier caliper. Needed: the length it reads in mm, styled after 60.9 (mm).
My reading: 25.8 (mm)
